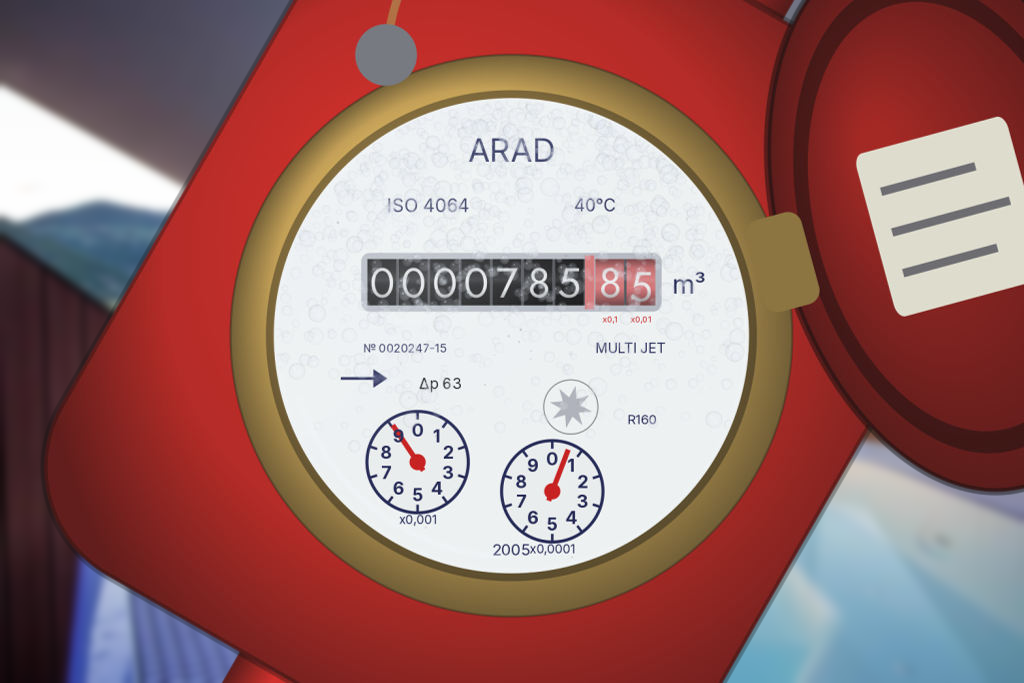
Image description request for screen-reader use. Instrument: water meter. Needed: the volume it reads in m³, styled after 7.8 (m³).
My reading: 785.8490 (m³)
